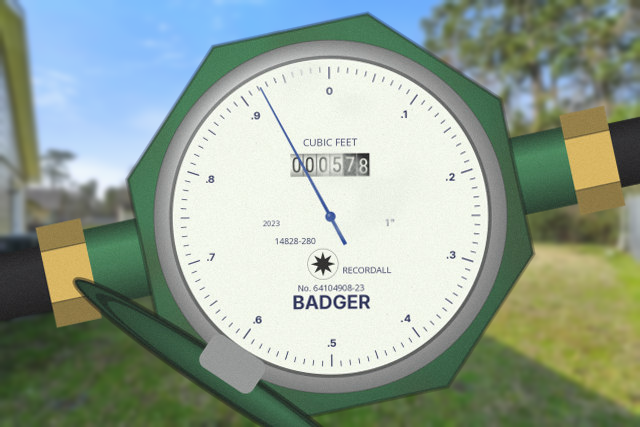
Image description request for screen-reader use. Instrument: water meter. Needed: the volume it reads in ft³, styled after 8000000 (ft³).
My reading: 577.92 (ft³)
